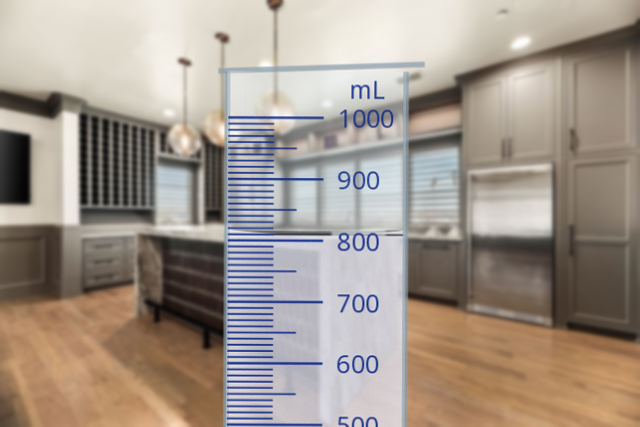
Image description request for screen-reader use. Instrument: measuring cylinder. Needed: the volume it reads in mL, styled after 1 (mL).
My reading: 810 (mL)
